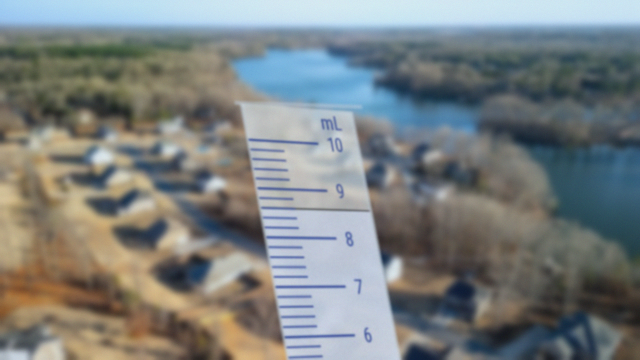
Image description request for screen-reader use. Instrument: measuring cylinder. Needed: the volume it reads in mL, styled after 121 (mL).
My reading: 8.6 (mL)
